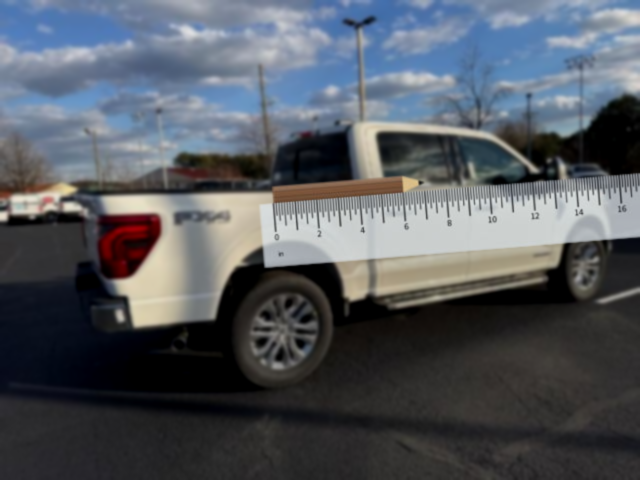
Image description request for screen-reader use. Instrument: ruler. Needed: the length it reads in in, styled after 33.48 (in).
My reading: 7 (in)
